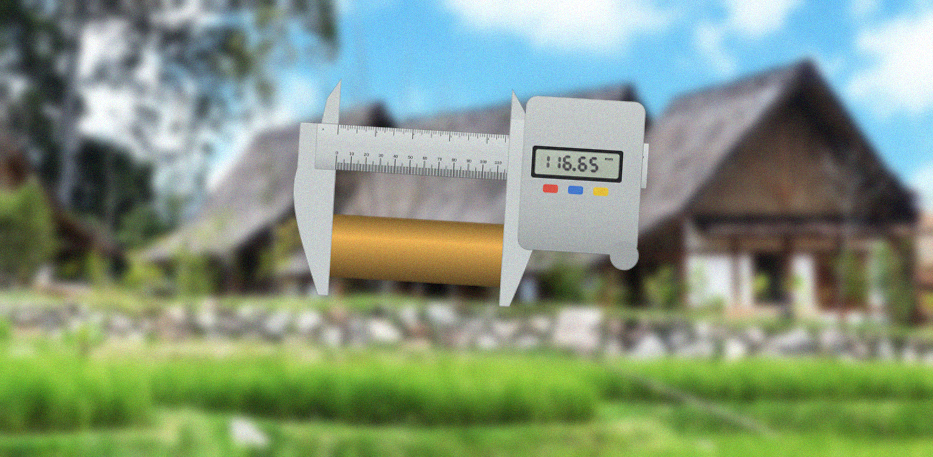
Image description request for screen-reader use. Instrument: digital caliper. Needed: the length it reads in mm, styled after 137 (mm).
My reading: 116.65 (mm)
